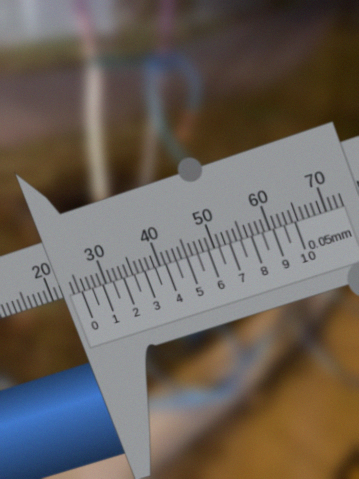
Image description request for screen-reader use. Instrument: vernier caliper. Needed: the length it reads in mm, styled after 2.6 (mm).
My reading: 25.5 (mm)
